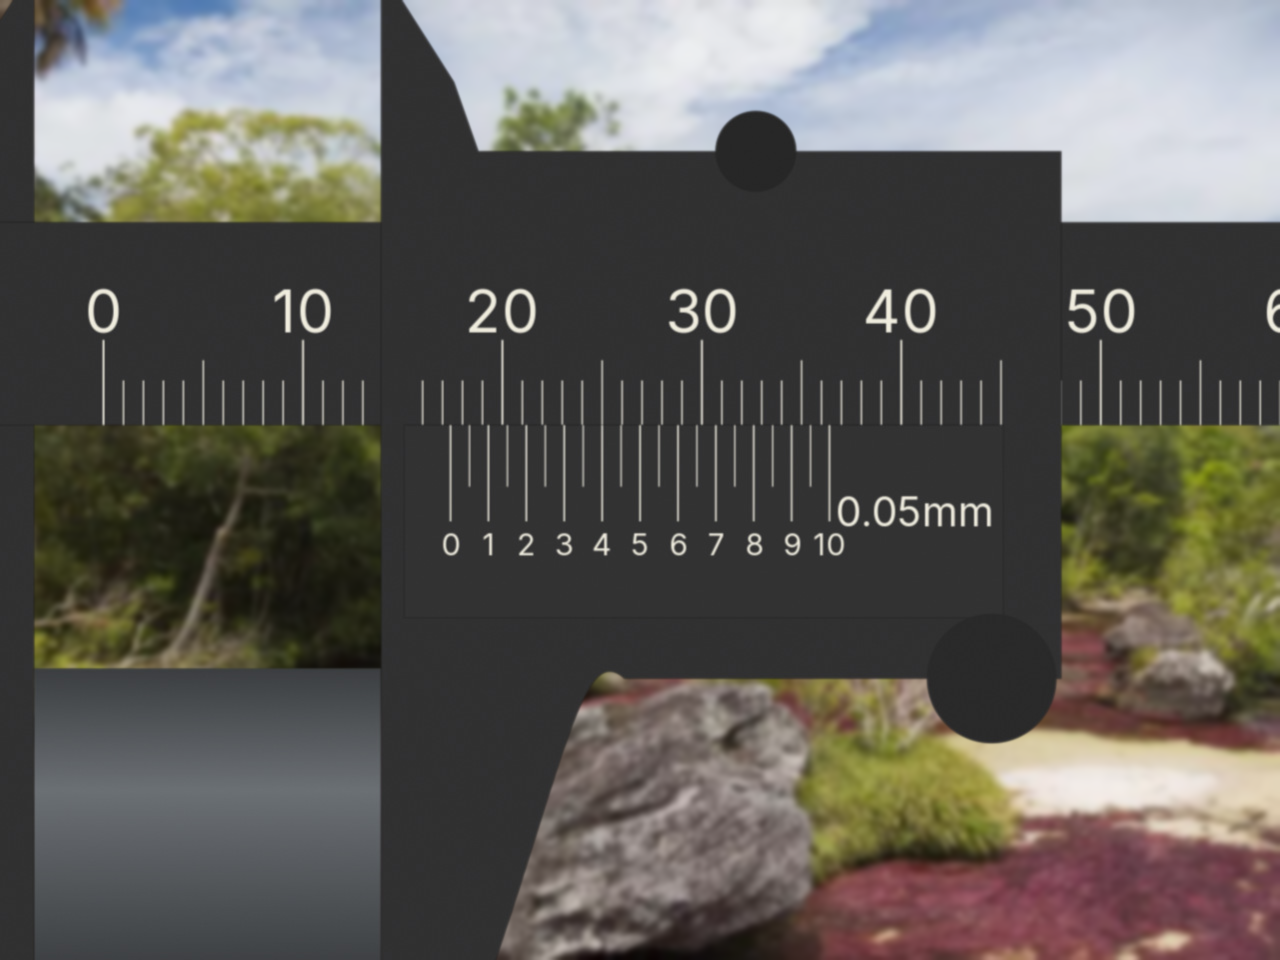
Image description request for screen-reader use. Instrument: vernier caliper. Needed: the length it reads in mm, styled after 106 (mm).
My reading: 17.4 (mm)
